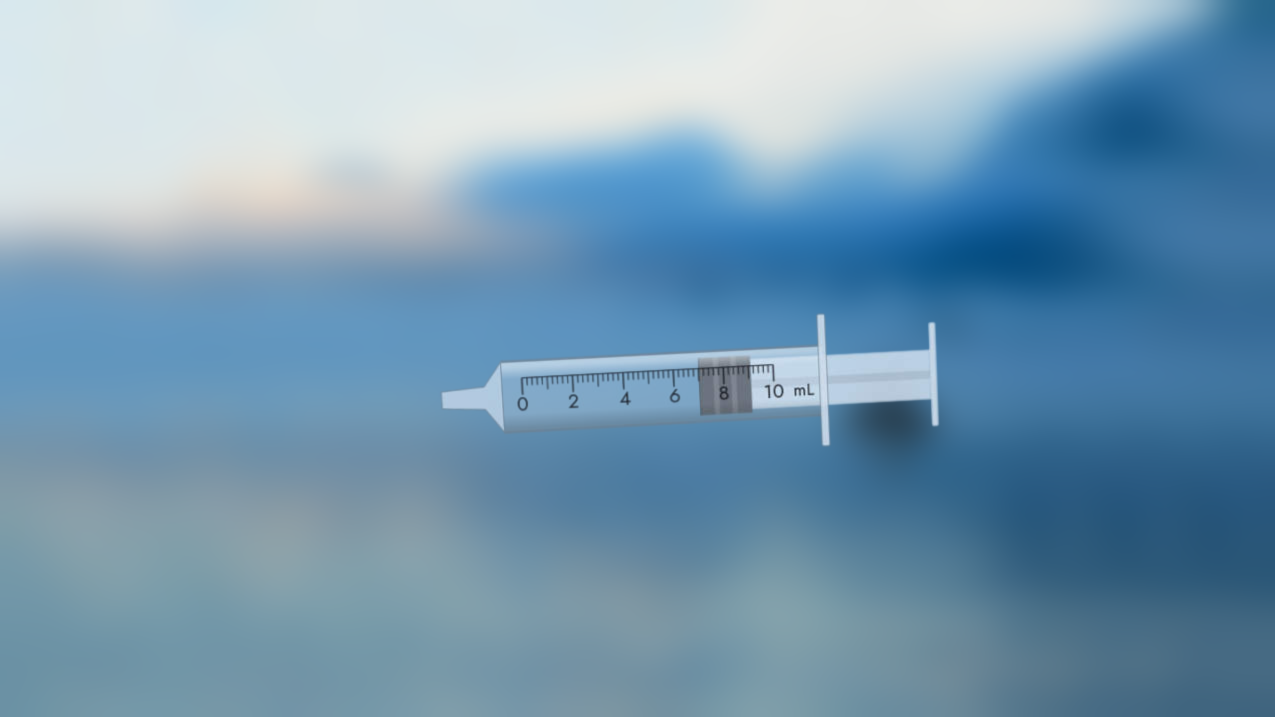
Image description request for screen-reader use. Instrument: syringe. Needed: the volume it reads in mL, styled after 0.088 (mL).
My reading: 7 (mL)
